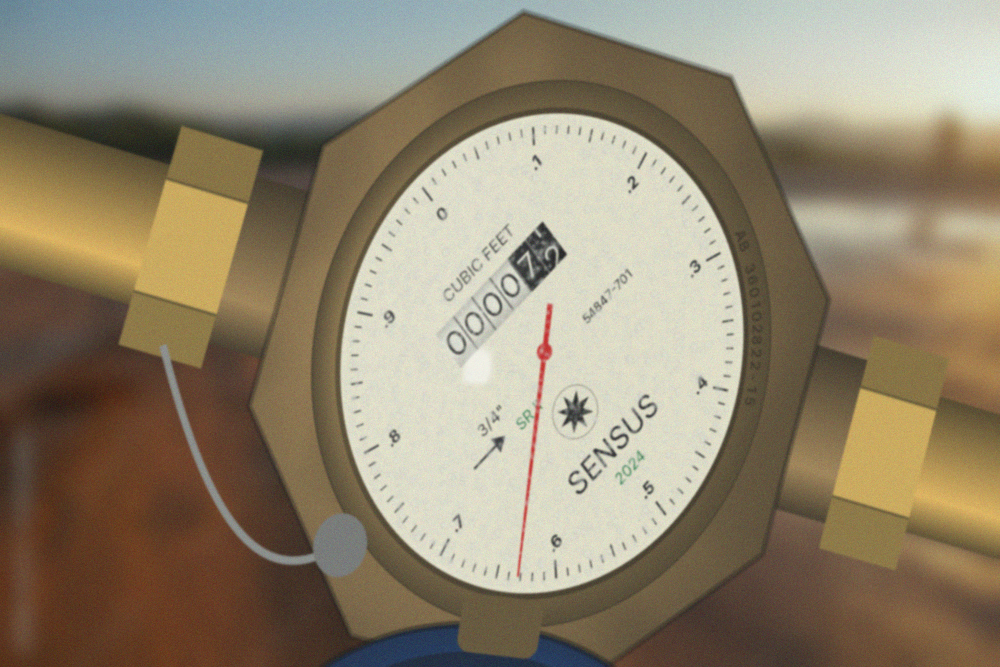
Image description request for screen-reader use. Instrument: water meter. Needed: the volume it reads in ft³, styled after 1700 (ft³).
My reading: 71.63 (ft³)
